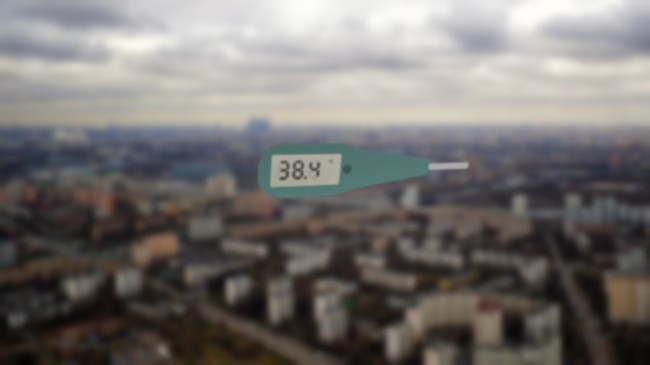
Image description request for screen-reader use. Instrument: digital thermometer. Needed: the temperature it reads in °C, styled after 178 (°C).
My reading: 38.4 (°C)
